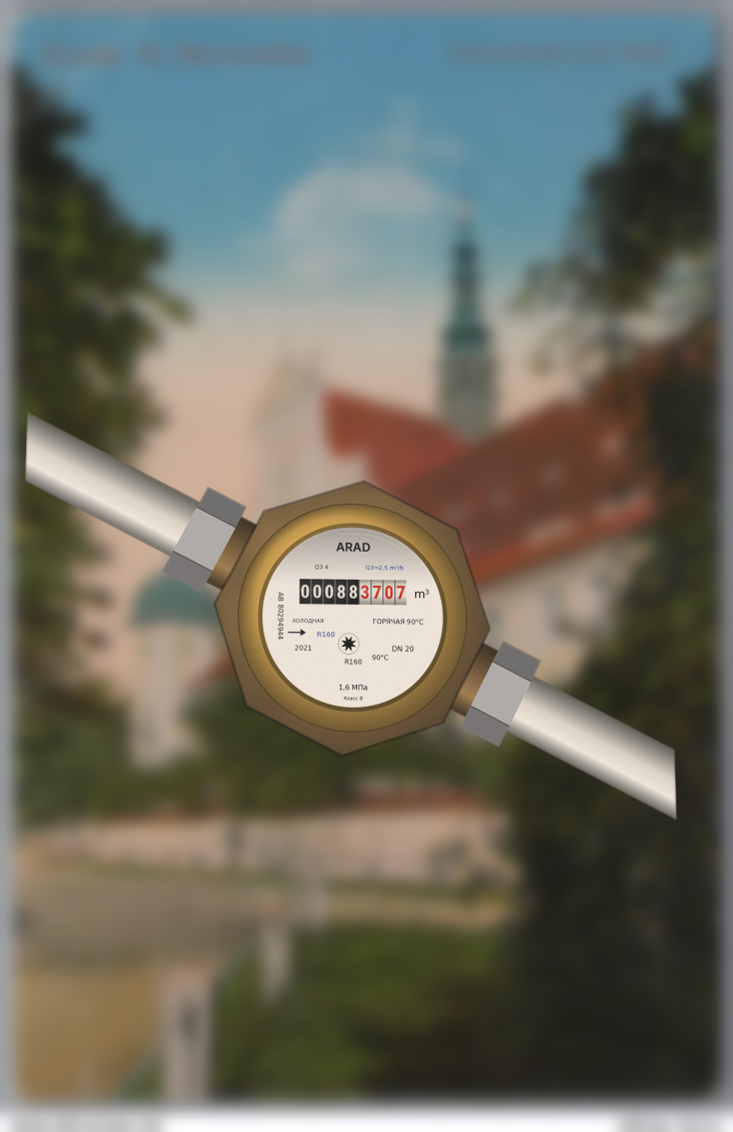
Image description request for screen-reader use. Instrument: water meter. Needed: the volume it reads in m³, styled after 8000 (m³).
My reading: 88.3707 (m³)
